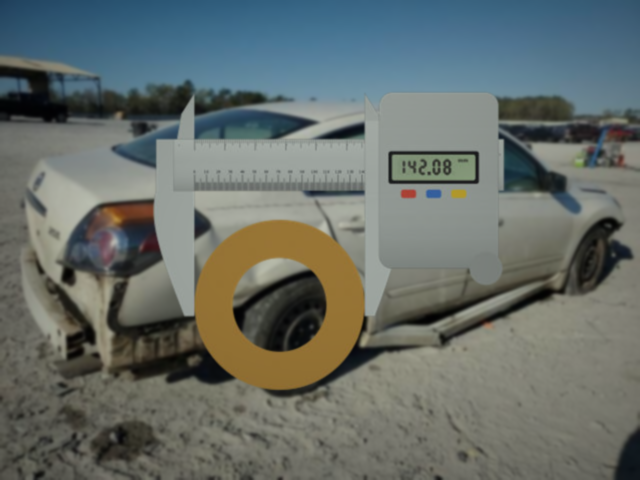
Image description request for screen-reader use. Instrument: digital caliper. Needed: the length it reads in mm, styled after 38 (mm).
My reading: 142.08 (mm)
